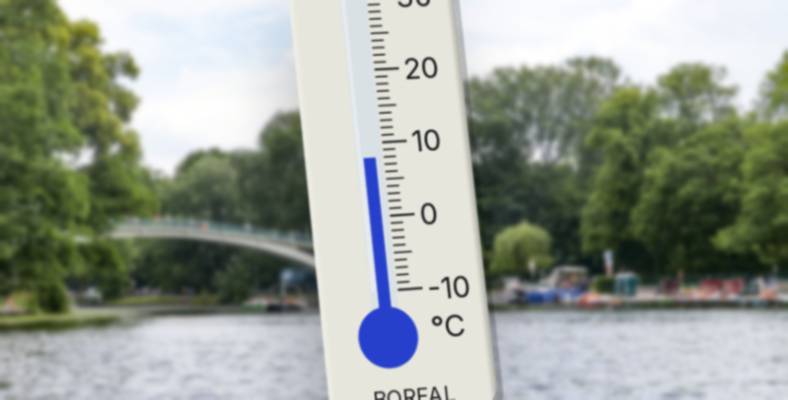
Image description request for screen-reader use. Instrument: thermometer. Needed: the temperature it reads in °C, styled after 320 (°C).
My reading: 8 (°C)
